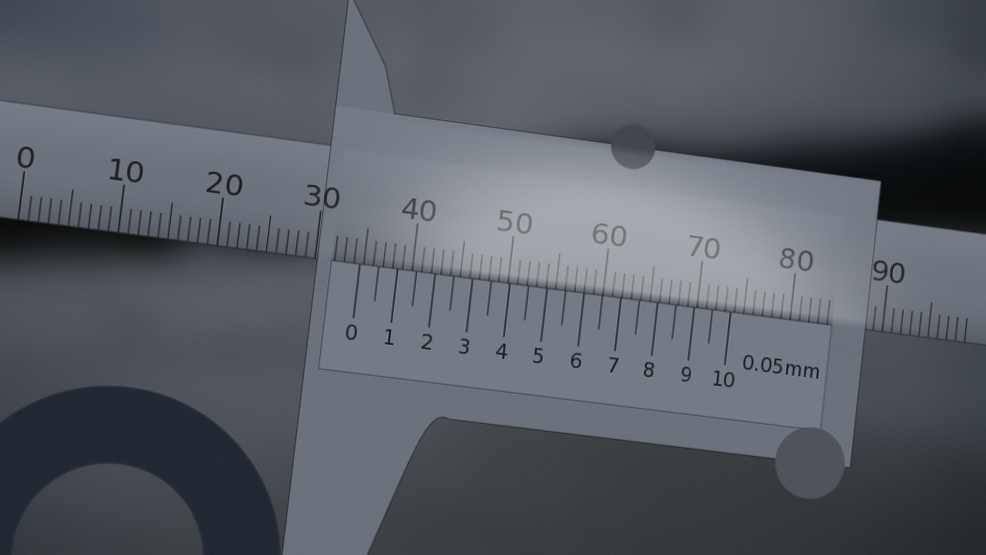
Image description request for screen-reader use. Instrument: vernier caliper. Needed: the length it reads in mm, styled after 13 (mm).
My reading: 34.6 (mm)
